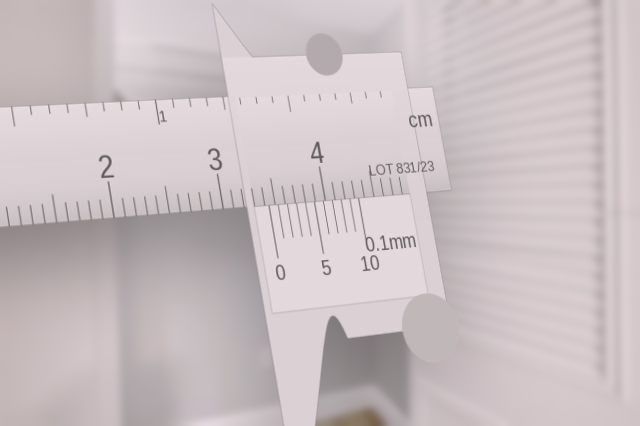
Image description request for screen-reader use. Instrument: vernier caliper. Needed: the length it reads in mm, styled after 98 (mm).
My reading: 34.4 (mm)
